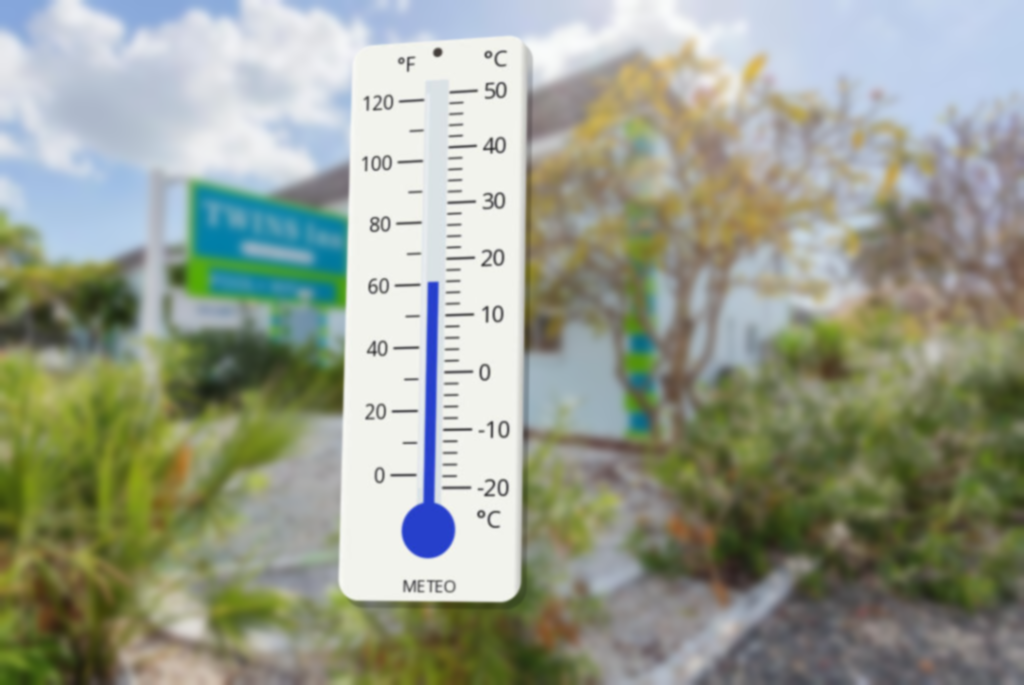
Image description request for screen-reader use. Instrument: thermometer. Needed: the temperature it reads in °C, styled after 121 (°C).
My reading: 16 (°C)
